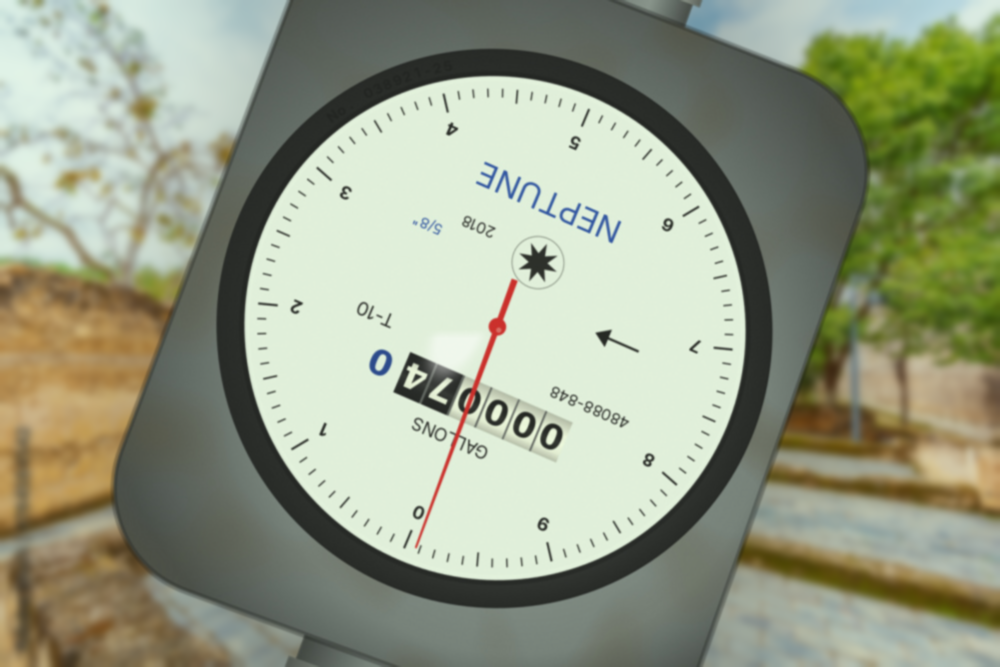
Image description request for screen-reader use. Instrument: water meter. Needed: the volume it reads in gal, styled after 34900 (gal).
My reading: 739.9 (gal)
